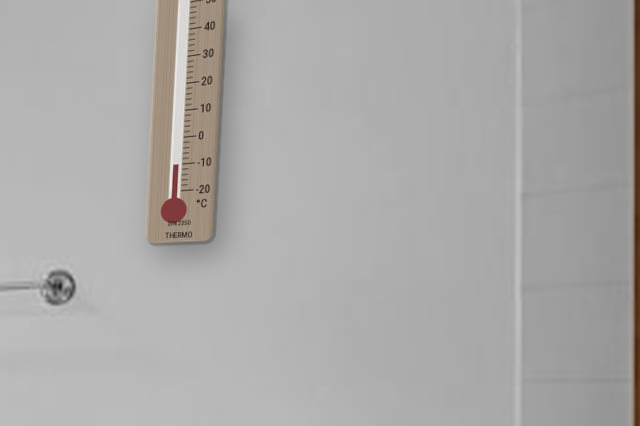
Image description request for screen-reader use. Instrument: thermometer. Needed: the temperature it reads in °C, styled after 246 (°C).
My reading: -10 (°C)
